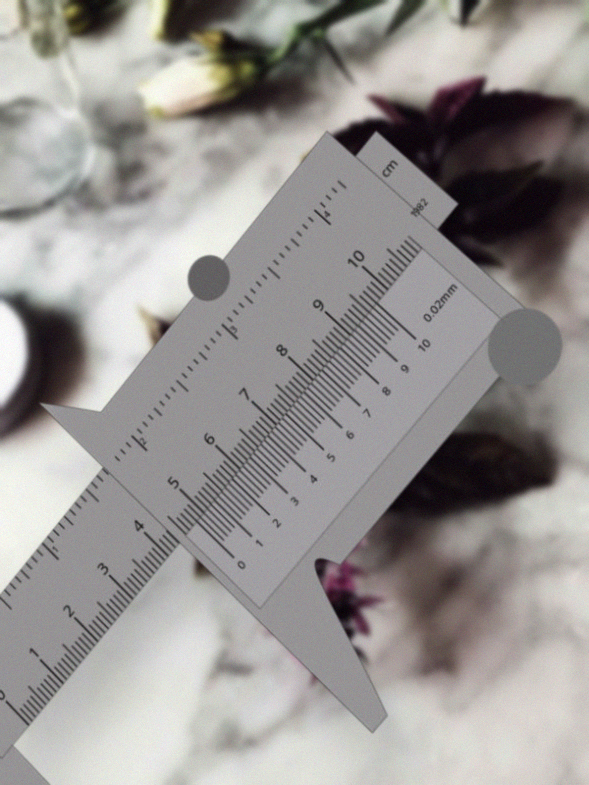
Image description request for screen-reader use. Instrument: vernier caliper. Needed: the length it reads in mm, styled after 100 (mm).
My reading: 48.0 (mm)
